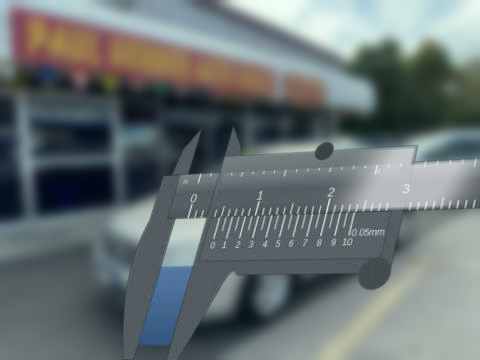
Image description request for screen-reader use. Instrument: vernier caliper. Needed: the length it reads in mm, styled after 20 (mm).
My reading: 4.8 (mm)
